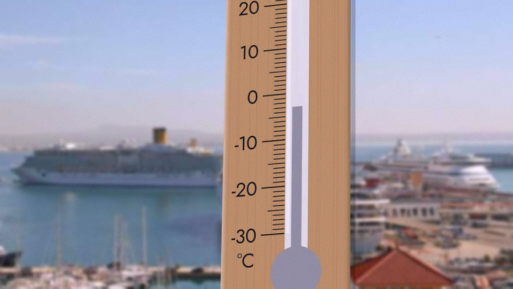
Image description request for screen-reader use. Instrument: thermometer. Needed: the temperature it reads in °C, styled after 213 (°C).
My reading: -3 (°C)
